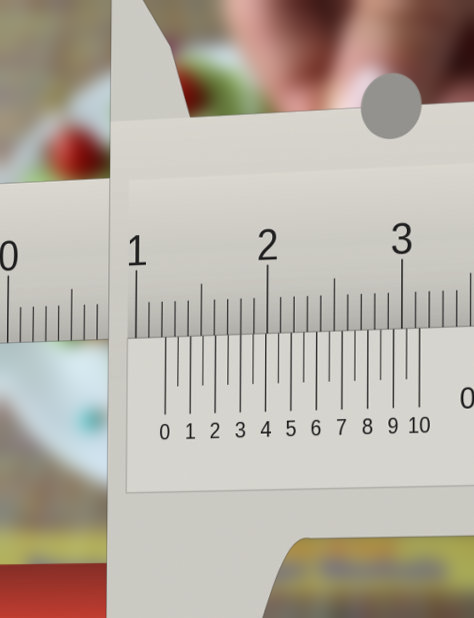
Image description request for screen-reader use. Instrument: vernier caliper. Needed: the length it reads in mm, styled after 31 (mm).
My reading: 12.3 (mm)
